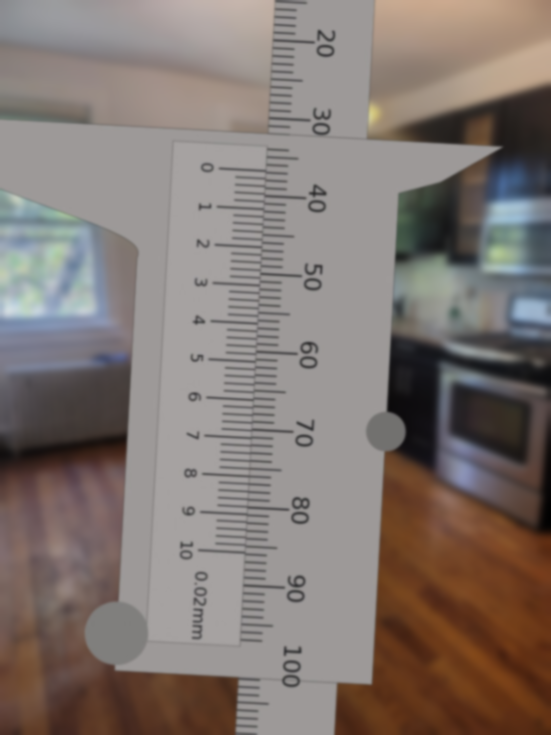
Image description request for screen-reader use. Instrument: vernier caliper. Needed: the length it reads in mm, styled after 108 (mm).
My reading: 36.8 (mm)
